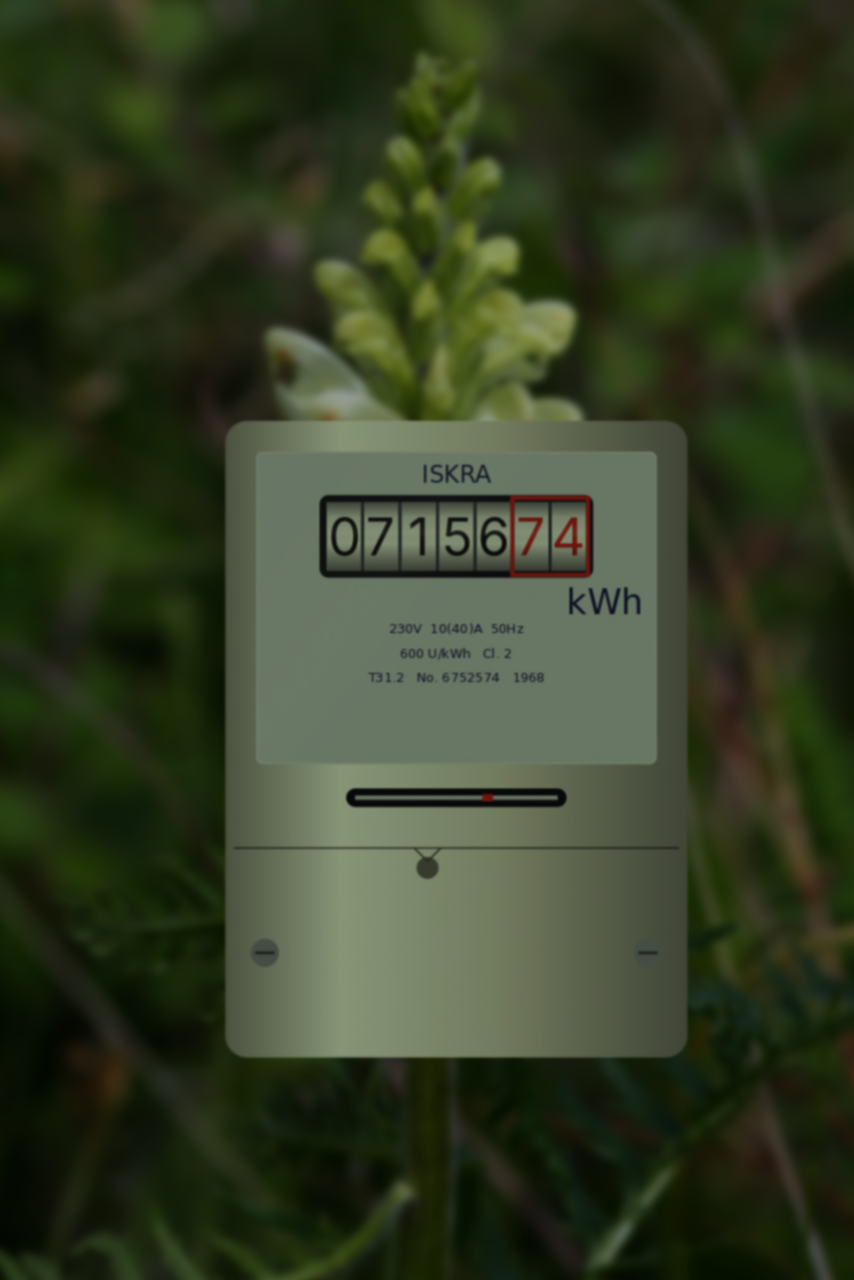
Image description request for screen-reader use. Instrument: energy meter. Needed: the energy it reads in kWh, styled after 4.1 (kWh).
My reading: 7156.74 (kWh)
